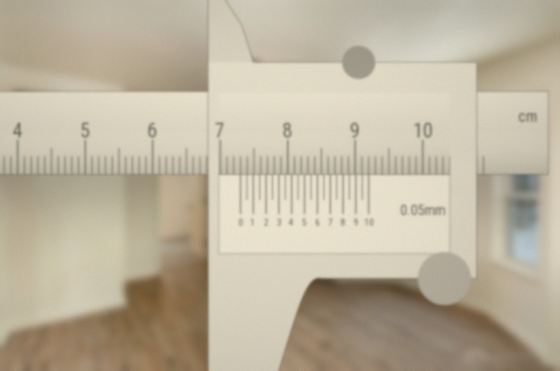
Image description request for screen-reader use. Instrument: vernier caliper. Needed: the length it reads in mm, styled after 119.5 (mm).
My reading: 73.0 (mm)
